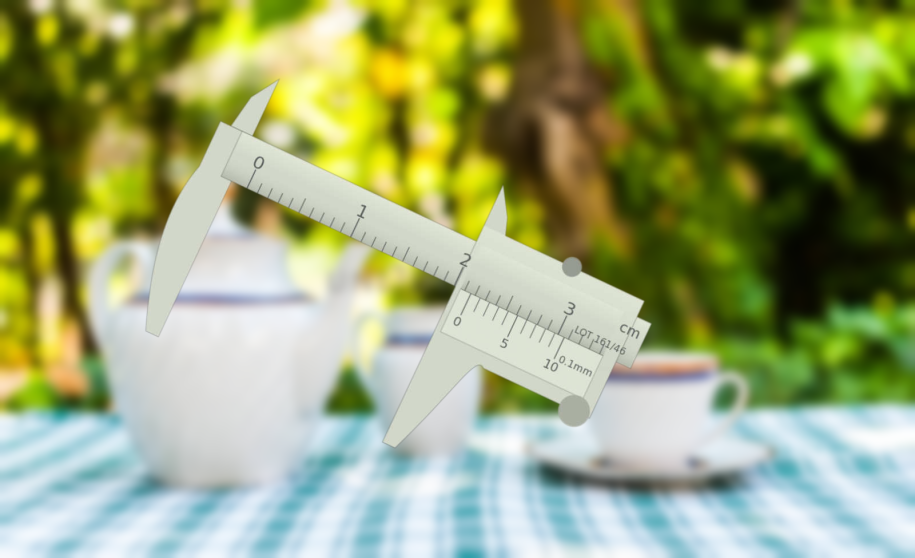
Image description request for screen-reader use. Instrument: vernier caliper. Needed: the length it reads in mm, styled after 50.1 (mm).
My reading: 21.6 (mm)
